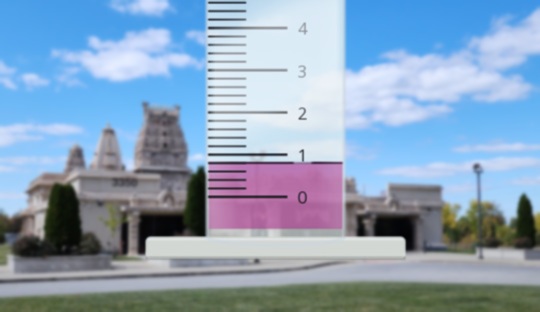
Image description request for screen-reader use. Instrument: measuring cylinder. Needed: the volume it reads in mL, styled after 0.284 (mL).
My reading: 0.8 (mL)
